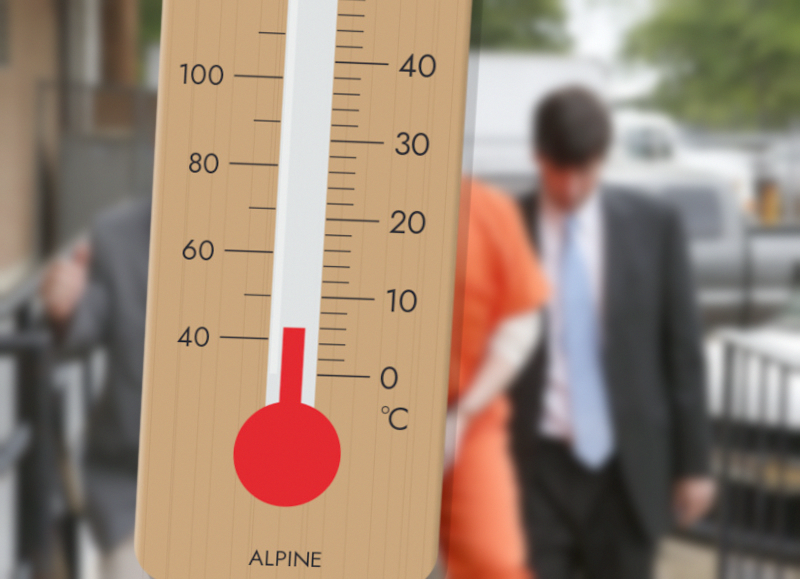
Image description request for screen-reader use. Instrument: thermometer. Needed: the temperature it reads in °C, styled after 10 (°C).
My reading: 6 (°C)
